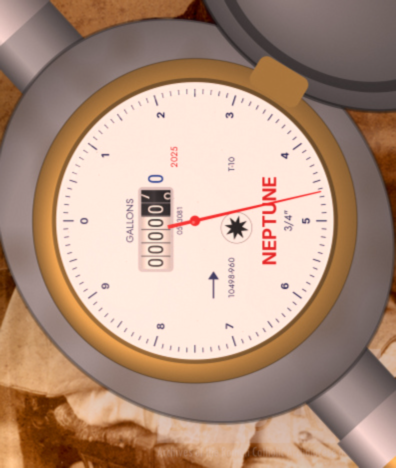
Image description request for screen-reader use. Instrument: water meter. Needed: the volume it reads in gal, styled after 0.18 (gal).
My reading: 74.6 (gal)
